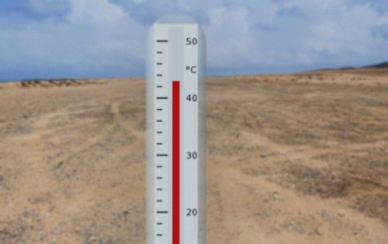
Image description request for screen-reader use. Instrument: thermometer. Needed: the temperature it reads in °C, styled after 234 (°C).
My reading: 43 (°C)
